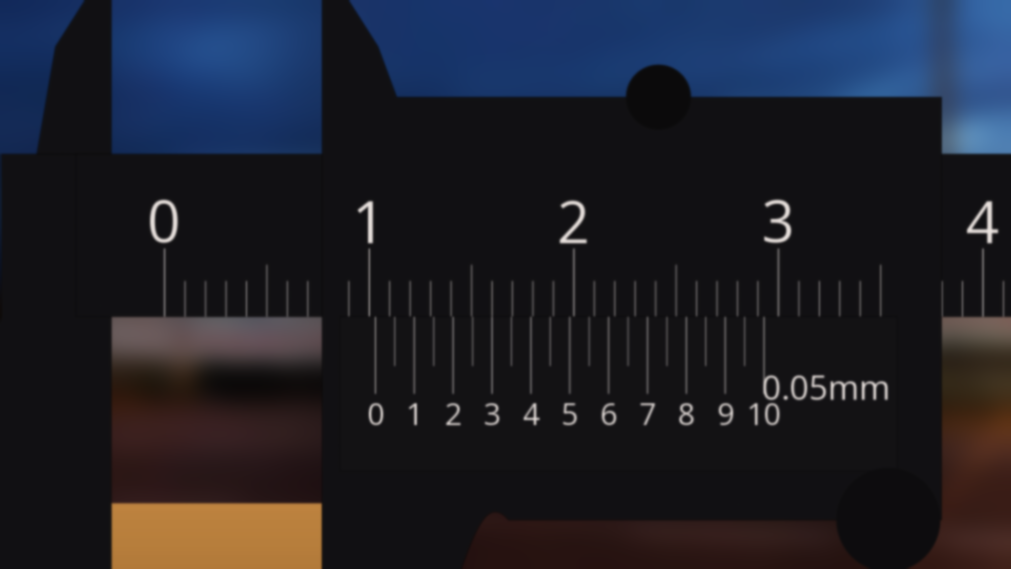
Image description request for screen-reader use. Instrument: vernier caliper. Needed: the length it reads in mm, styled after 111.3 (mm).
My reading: 10.3 (mm)
